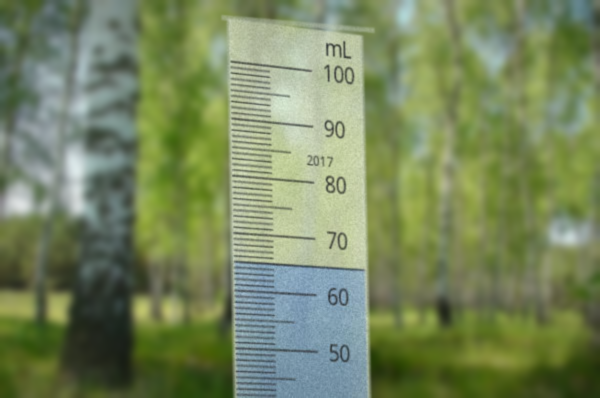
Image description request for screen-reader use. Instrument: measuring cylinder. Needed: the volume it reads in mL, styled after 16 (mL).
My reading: 65 (mL)
